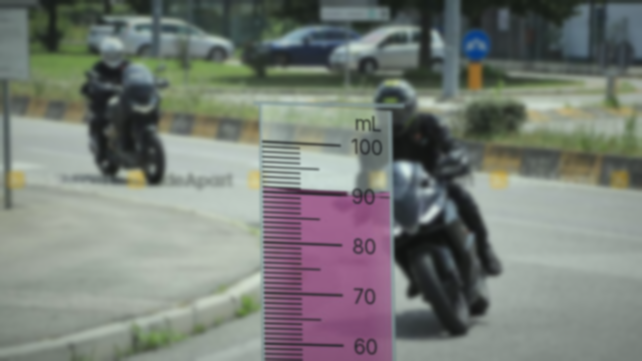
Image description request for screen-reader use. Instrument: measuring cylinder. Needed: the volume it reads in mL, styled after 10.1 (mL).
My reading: 90 (mL)
